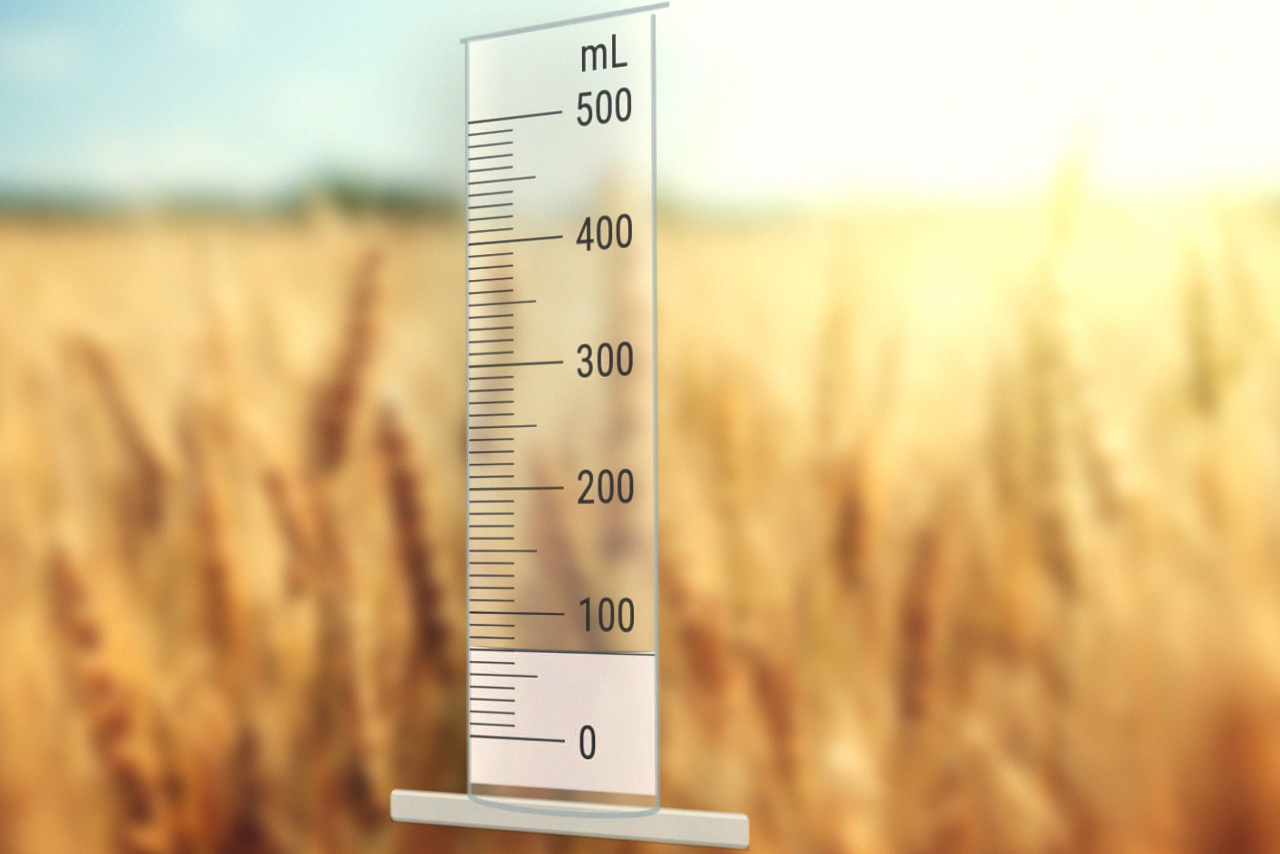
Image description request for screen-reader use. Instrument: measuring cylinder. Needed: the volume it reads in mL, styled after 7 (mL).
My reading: 70 (mL)
